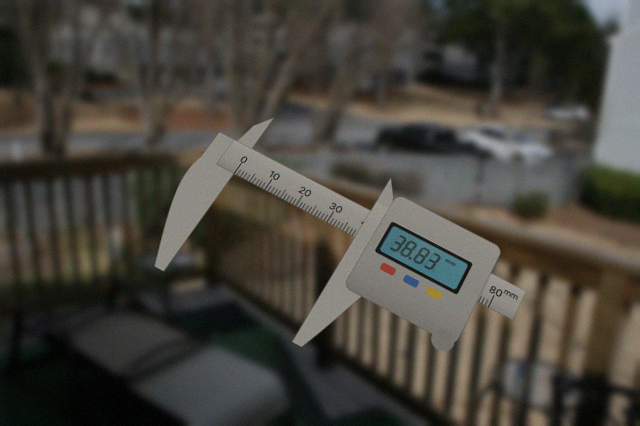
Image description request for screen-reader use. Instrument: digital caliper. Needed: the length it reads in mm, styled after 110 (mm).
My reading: 38.83 (mm)
